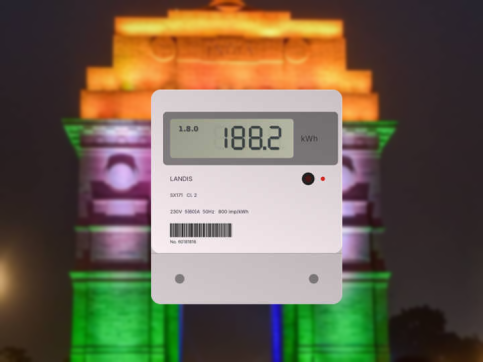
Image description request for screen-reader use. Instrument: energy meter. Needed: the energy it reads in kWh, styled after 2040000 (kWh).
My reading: 188.2 (kWh)
